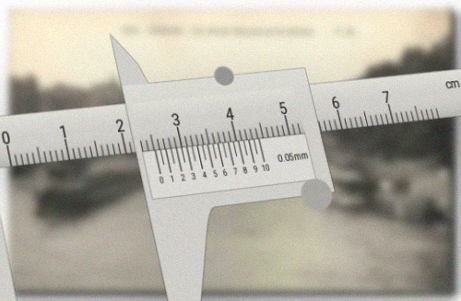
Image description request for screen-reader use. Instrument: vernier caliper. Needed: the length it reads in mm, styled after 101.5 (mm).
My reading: 25.2 (mm)
